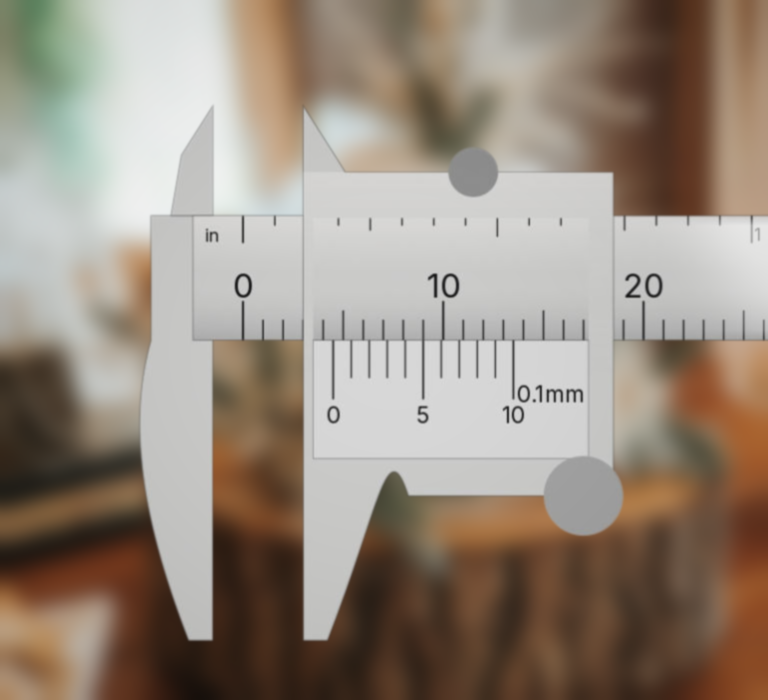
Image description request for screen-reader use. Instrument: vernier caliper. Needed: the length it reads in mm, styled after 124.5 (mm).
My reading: 4.5 (mm)
